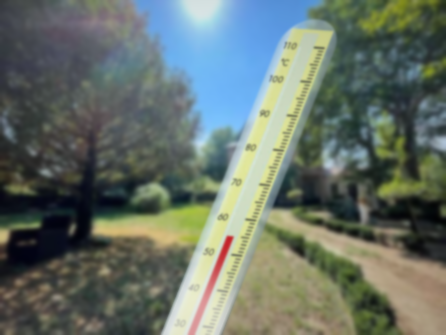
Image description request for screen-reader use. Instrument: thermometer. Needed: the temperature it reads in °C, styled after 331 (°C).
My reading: 55 (°C)
